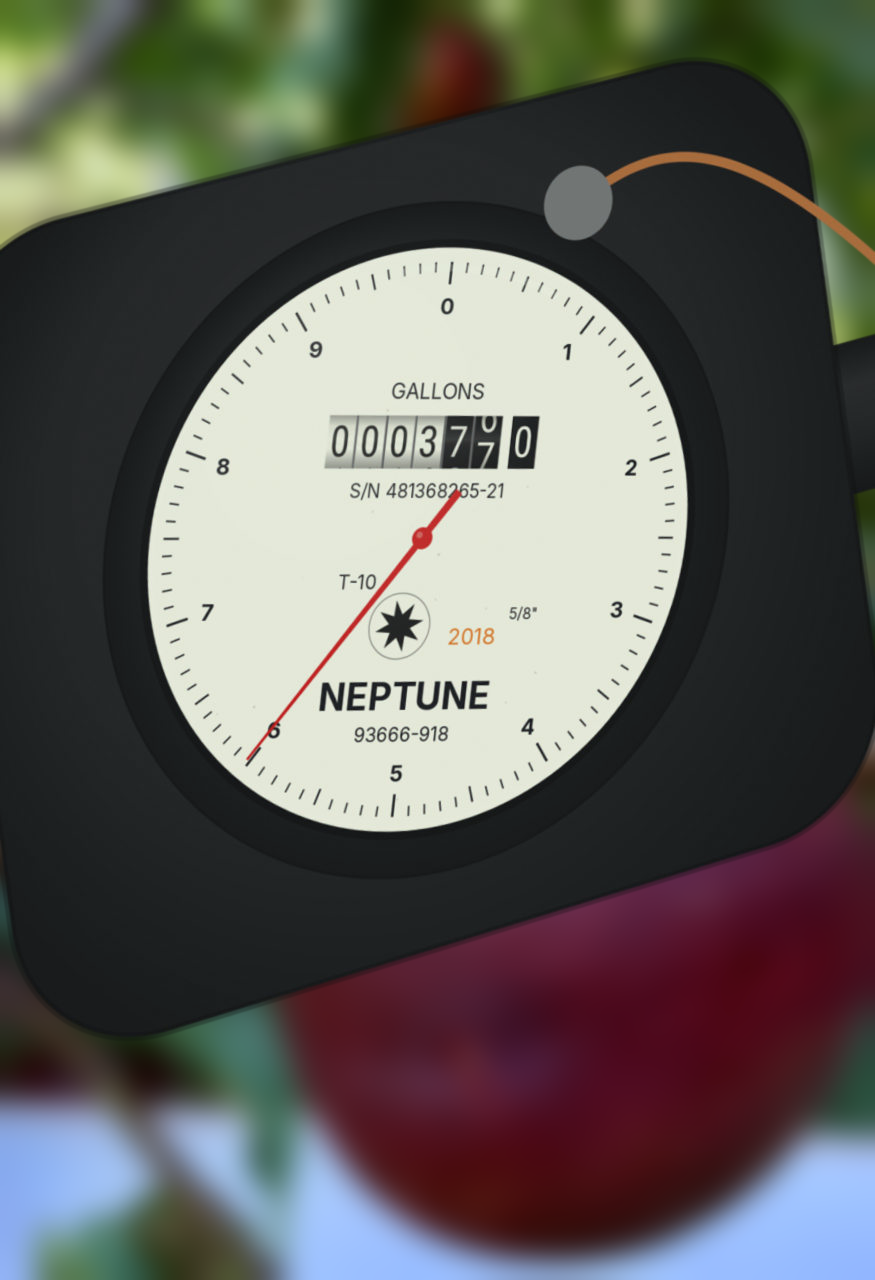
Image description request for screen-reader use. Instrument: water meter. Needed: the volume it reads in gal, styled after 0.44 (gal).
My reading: 3766.0 (gal)
